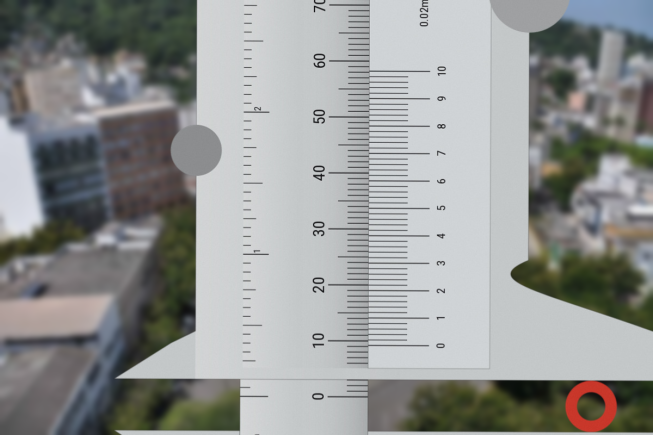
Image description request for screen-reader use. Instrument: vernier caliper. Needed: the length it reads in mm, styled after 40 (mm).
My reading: 9.2 (mm)
